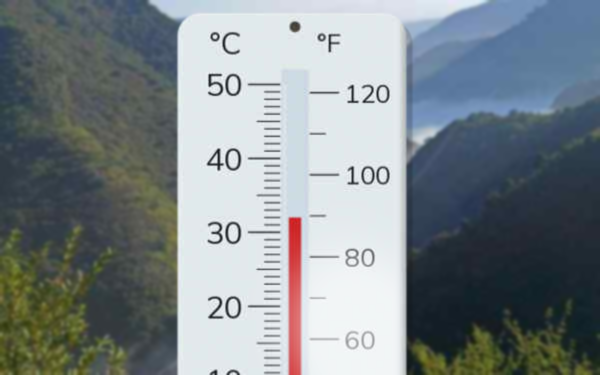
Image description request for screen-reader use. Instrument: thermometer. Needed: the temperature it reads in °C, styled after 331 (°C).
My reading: 32 (°C)
